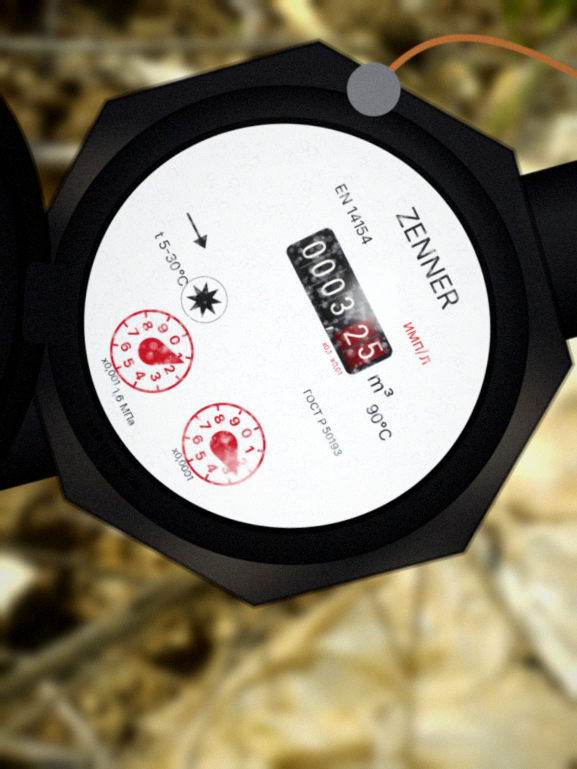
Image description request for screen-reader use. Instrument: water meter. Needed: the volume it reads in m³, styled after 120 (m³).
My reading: 3.2512 (m³)
